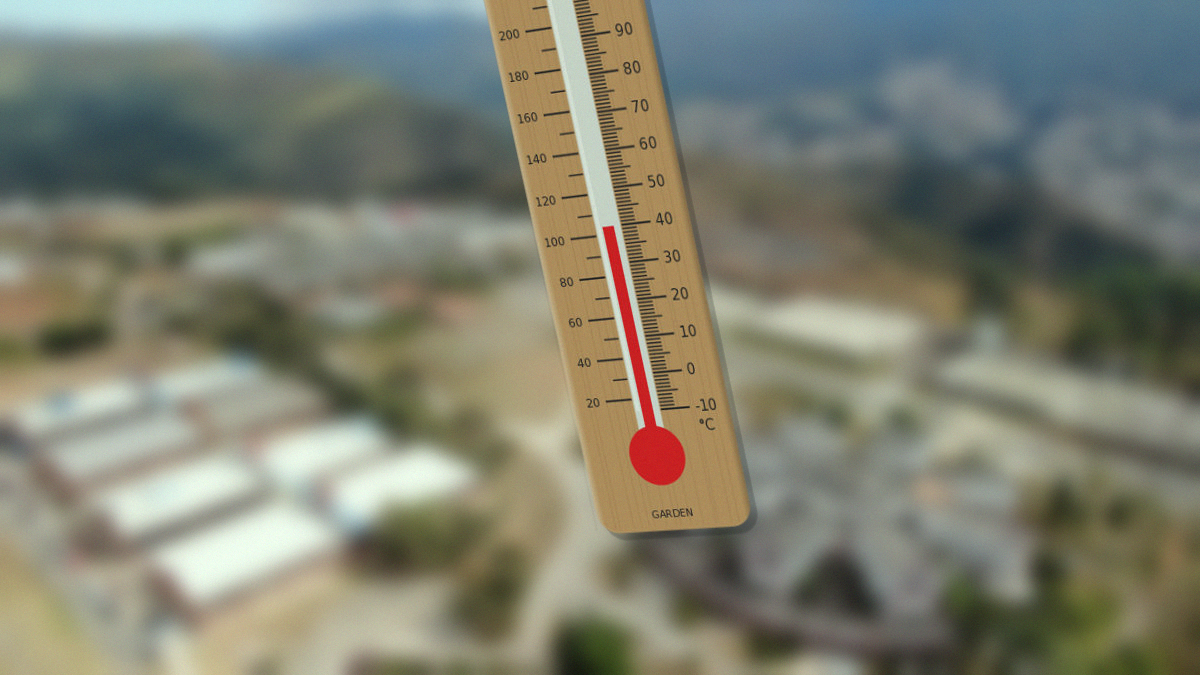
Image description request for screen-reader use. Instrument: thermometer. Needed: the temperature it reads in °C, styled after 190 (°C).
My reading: 40 (°C)
